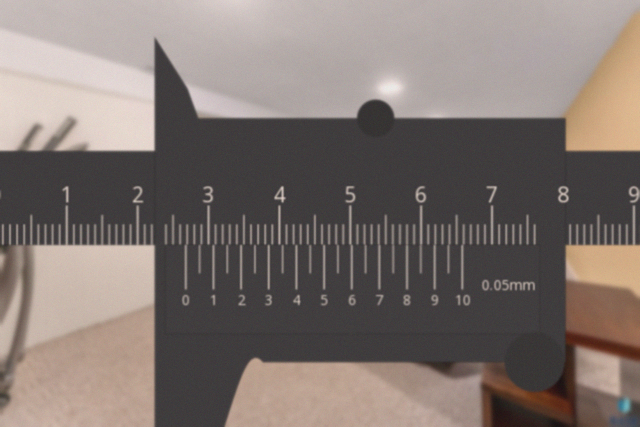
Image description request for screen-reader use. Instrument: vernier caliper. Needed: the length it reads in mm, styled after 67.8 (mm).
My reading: 26.8 (mm)
